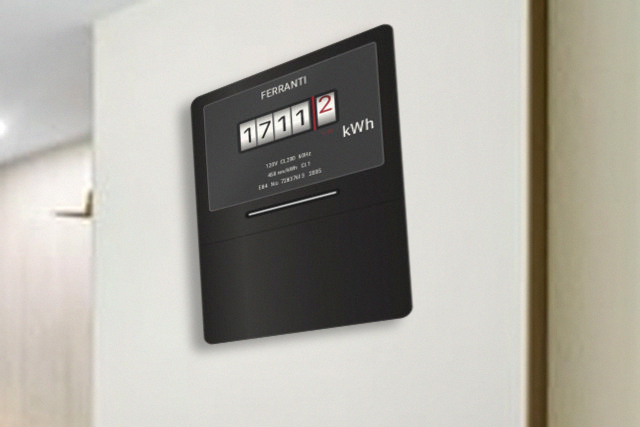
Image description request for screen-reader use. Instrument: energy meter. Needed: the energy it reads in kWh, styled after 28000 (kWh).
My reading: 1711.2 (kWh)
